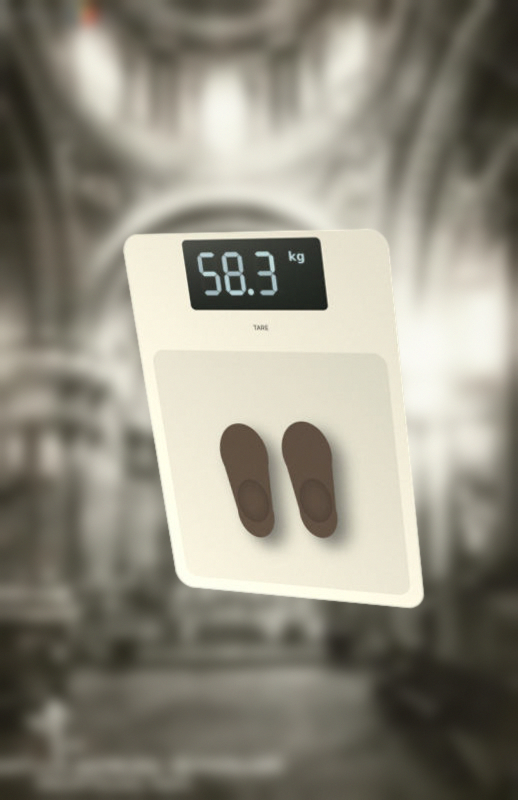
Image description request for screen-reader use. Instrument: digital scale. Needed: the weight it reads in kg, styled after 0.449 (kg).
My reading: 58.3 (kg)
